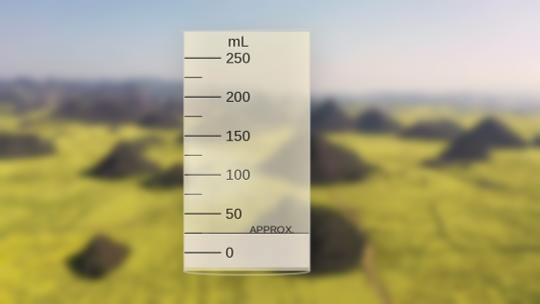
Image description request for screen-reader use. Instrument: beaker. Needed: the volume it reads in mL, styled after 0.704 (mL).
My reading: 25 (mL)
